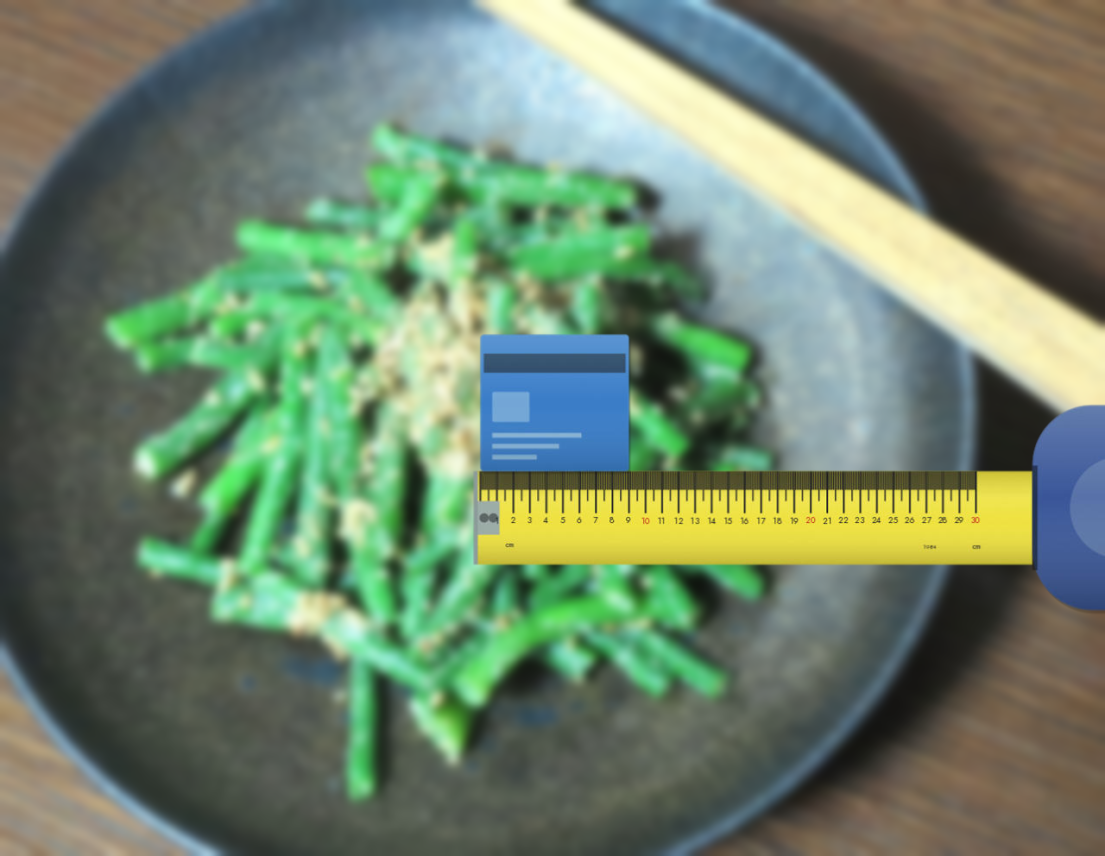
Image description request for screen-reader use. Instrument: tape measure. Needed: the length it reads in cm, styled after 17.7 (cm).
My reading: 9 (cm)
